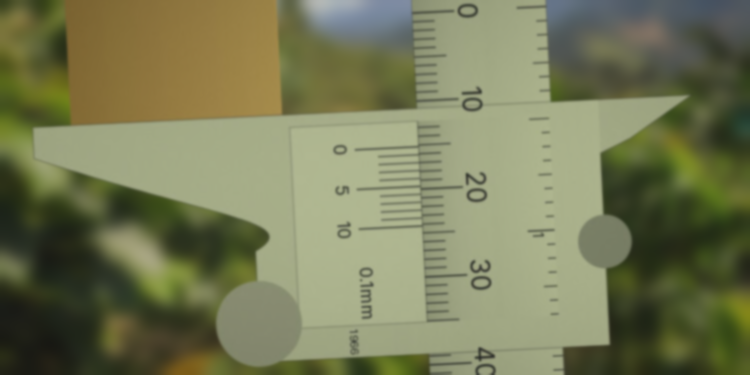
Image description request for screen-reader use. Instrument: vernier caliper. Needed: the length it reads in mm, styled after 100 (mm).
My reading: 15.2 (mm)
